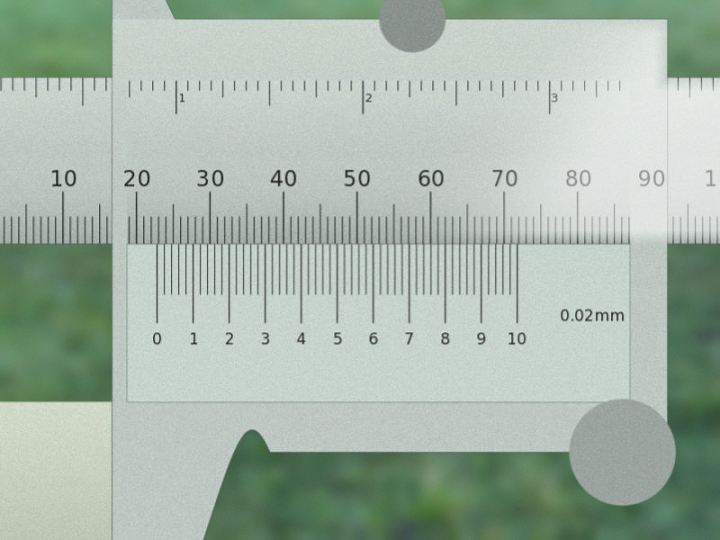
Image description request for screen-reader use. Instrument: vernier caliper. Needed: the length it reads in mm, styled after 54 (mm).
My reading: 22.8 (mm)
